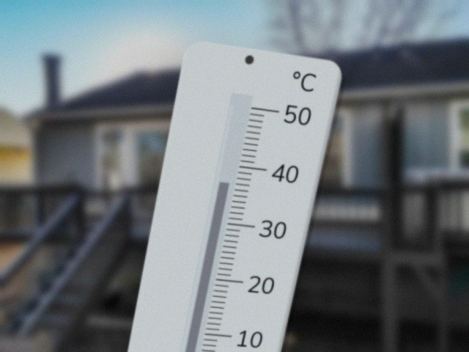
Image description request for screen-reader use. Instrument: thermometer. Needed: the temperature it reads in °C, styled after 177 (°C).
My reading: 37 (°C)
